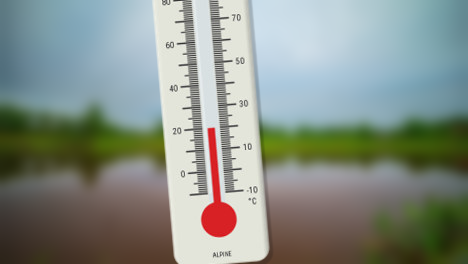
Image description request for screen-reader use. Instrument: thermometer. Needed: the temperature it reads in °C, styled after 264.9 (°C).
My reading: 20 (°C)
